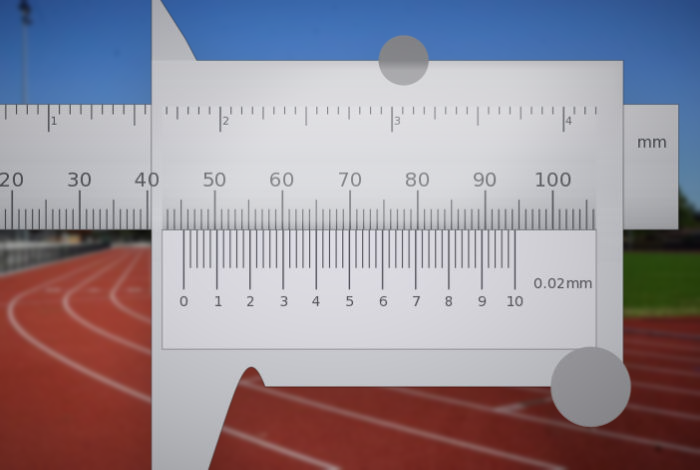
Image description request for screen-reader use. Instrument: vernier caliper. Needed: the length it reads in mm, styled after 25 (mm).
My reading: 45.4 (mm)
